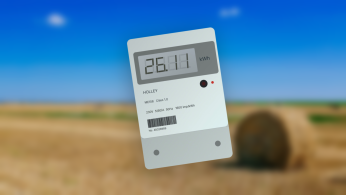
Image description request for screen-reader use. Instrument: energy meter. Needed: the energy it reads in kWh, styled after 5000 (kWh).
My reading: 26.11 (kWh)
